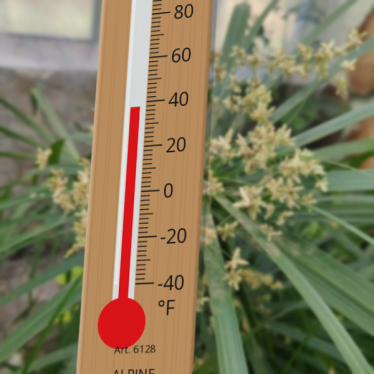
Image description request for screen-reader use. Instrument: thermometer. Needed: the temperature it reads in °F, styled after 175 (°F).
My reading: 38 (°F)
